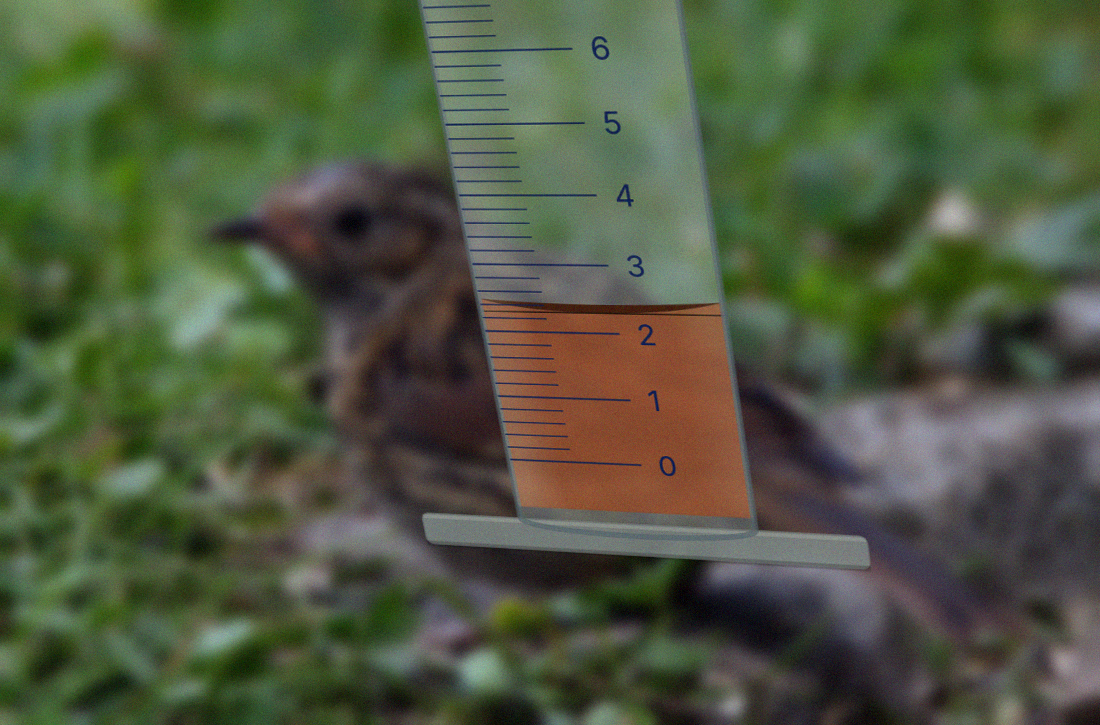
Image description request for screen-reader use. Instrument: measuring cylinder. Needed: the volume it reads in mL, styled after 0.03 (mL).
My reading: 2.3 (mL)
